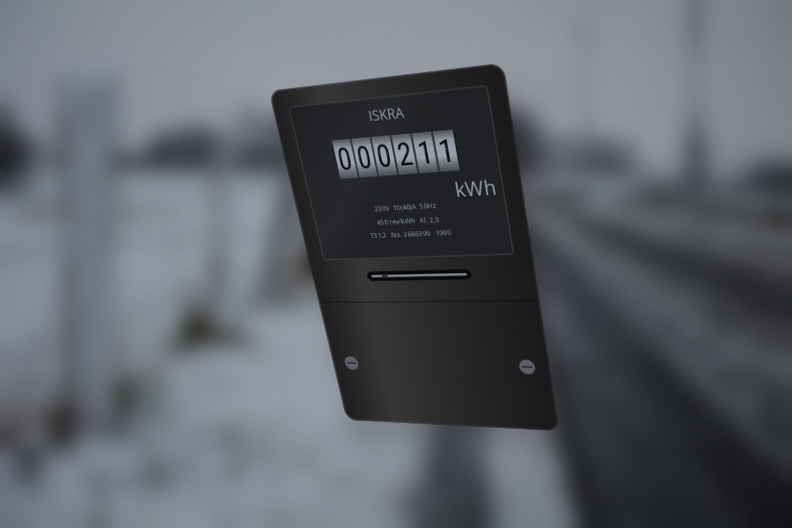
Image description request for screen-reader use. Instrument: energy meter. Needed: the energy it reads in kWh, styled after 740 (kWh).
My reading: 211 (kWh)
